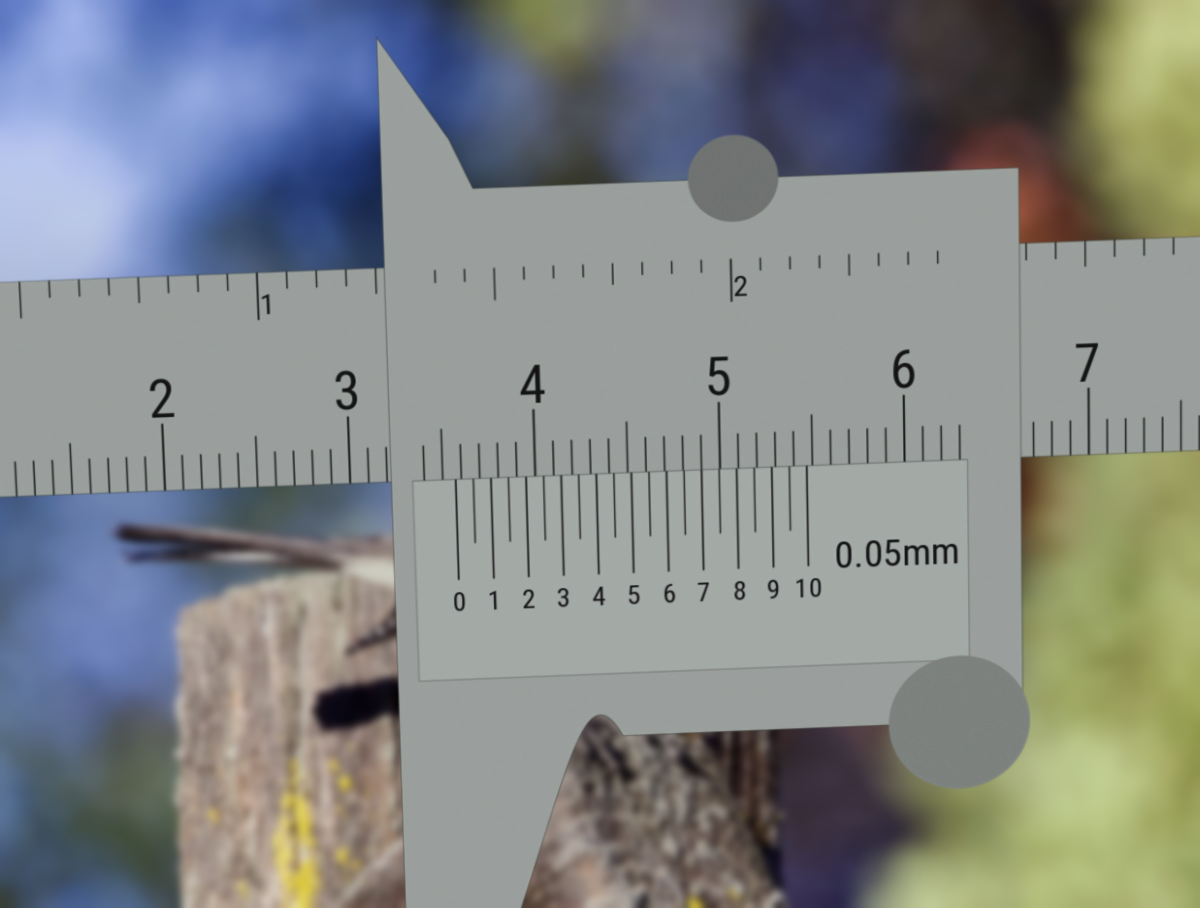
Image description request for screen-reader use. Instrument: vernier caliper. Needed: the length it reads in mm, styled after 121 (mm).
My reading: 35.7 (mm)
